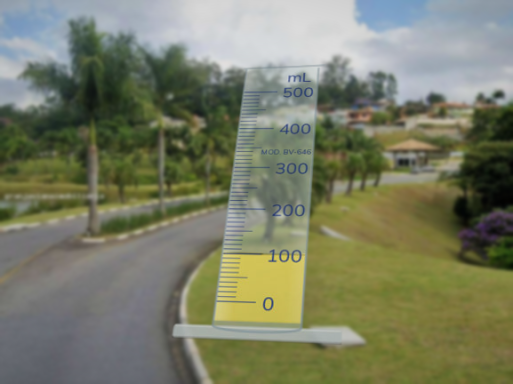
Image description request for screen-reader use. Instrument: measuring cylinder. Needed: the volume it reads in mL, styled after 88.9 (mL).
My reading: 100 (mL)
